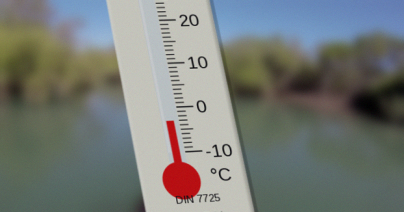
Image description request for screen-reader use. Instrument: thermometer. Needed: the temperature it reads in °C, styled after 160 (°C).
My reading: -3 (°C)
